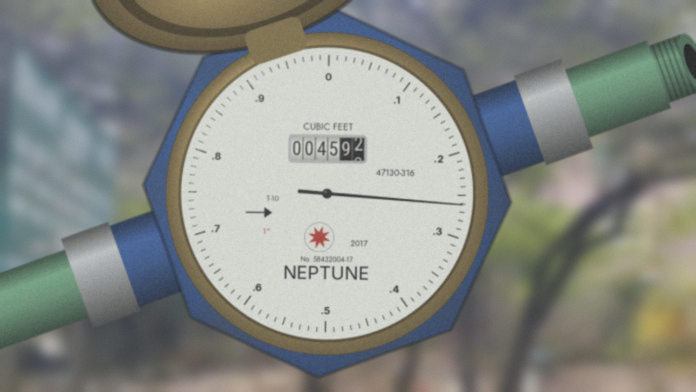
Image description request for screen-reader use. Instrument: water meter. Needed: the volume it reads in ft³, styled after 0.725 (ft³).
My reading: 4592.26 (ft³)
